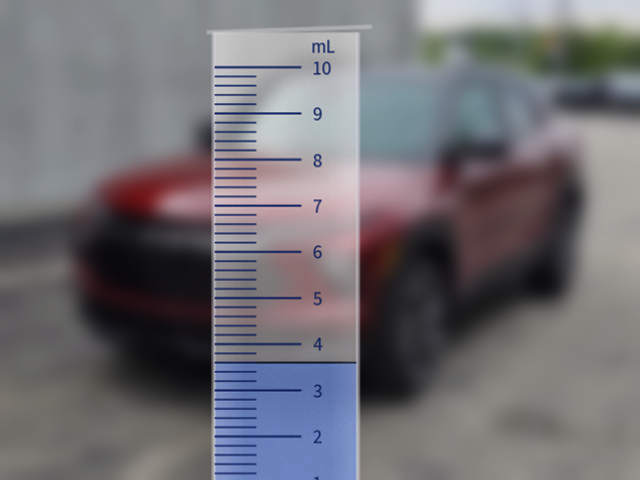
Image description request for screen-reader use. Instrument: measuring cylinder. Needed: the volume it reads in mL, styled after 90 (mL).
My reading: 3.6 (mL)
